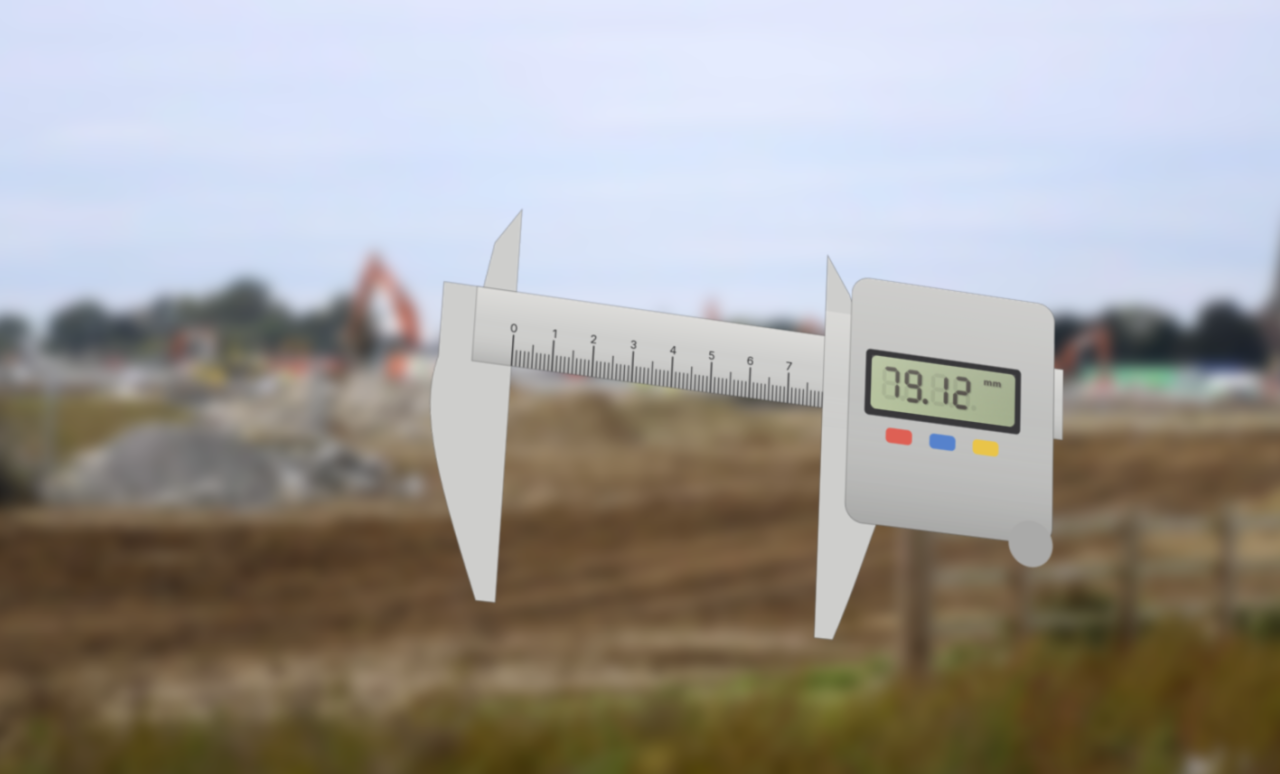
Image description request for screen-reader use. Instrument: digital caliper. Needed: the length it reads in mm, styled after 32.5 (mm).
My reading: 79.12 (mm)
